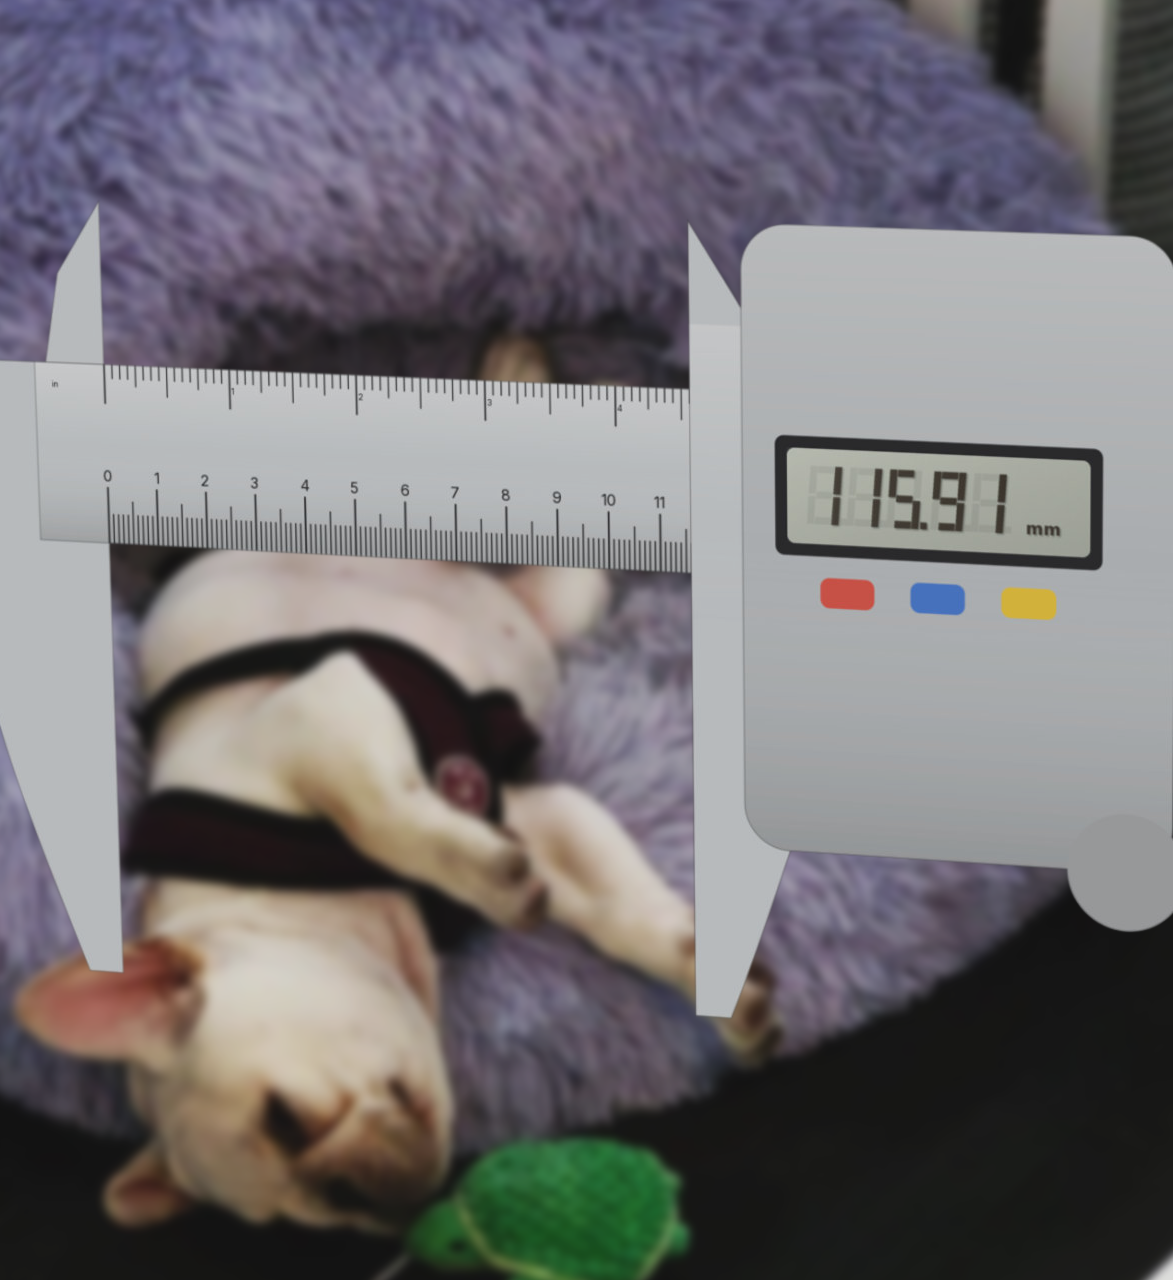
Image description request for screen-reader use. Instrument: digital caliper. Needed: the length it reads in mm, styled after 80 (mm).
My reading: 115.91 (mm)
